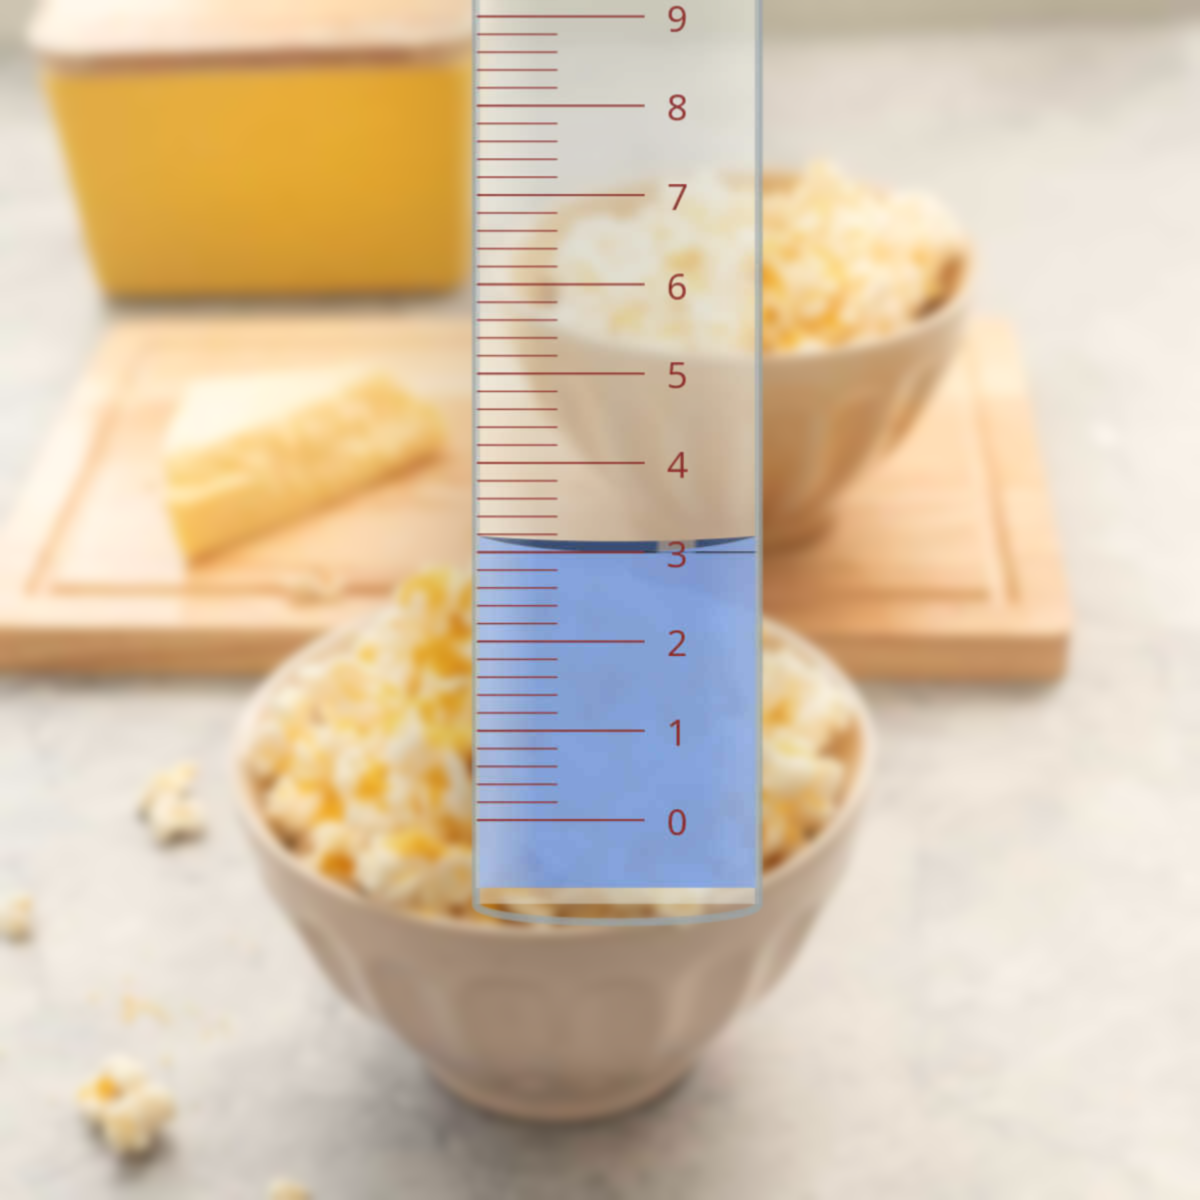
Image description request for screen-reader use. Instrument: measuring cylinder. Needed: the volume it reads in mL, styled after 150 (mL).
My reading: 3 (mL)
